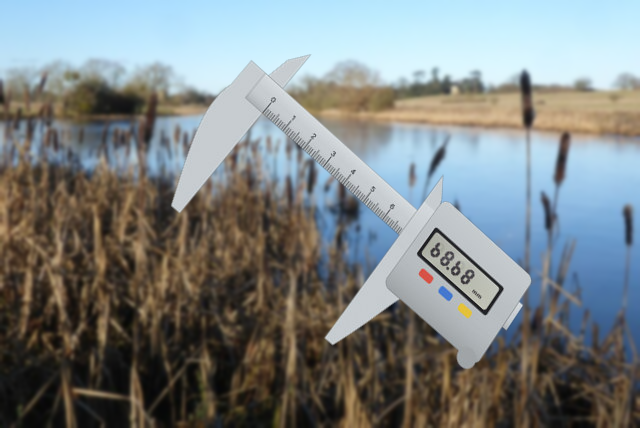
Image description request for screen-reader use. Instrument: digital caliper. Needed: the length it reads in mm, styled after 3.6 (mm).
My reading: 68.68 (mm)
